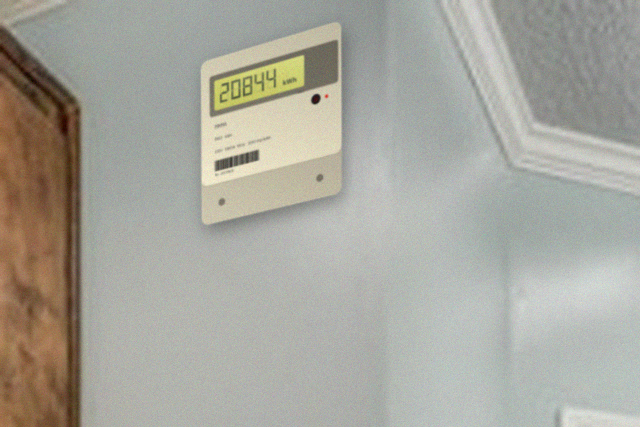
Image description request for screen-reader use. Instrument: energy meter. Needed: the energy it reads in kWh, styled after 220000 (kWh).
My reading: 20844 (kWh)
